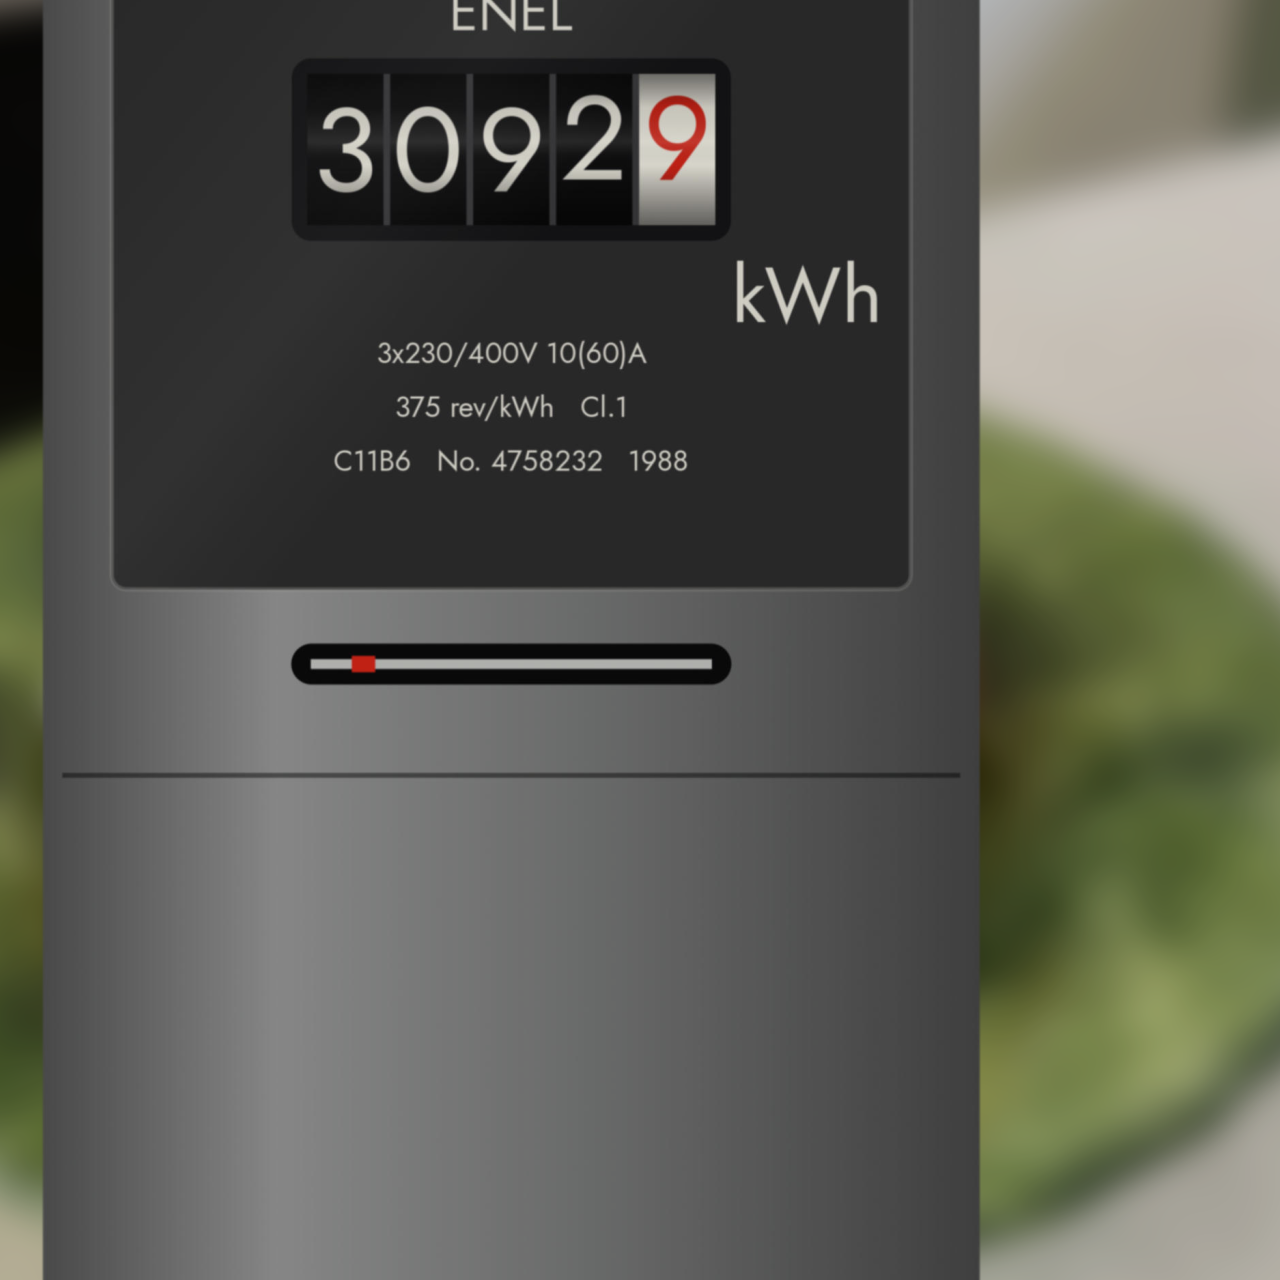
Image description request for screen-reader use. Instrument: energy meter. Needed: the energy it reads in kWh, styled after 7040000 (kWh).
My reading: 3092.9 (kWh)
